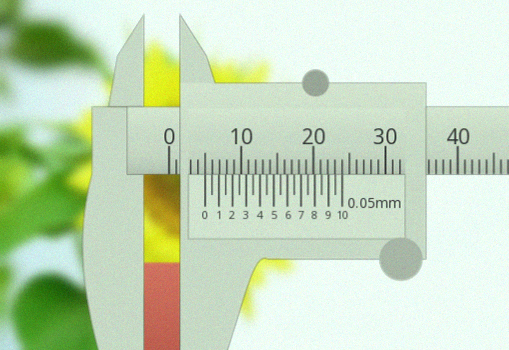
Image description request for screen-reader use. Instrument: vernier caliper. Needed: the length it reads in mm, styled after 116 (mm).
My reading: 5.0 (mm)
